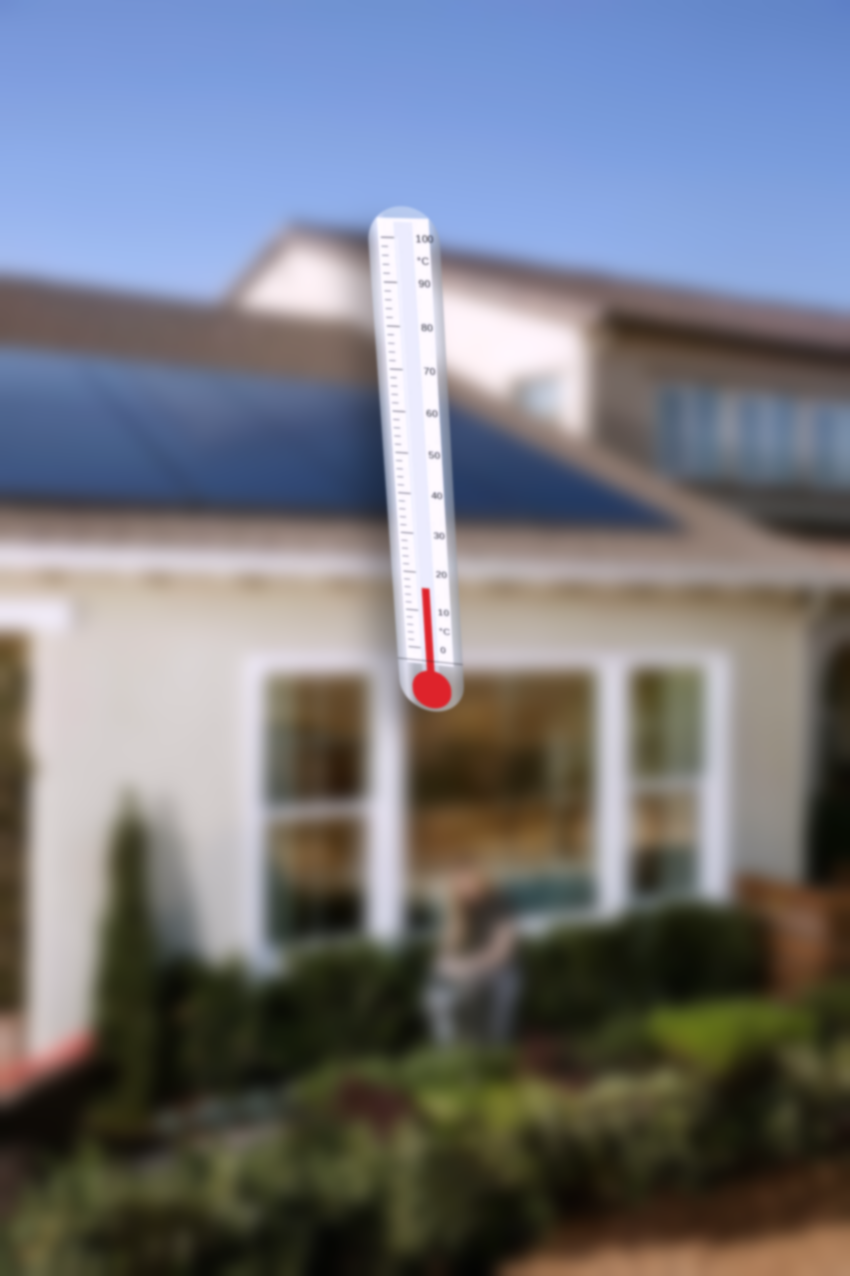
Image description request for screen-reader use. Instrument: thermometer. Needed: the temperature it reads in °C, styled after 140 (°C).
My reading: 16 (°C)
